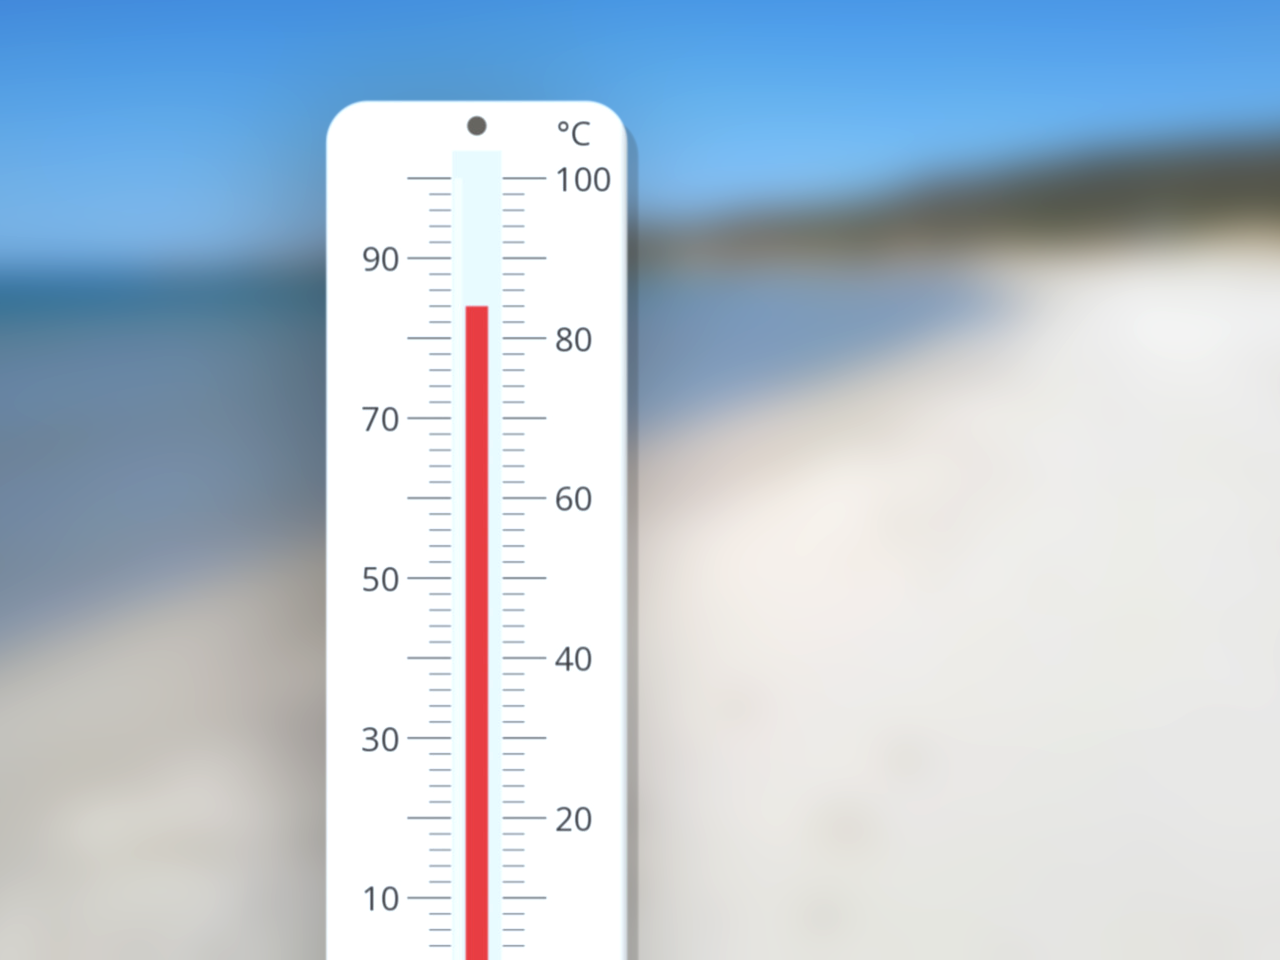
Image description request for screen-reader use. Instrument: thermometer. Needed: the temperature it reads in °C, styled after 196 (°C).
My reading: 84 (°C)
